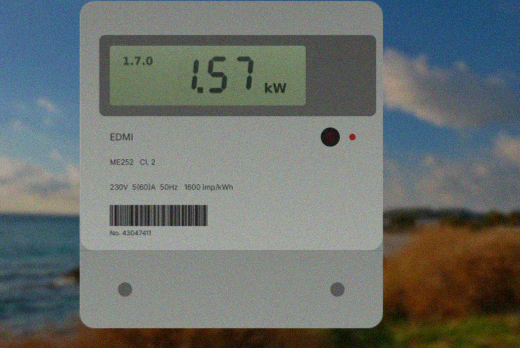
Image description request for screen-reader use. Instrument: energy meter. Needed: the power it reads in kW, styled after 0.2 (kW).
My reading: 1.57 (kW)
